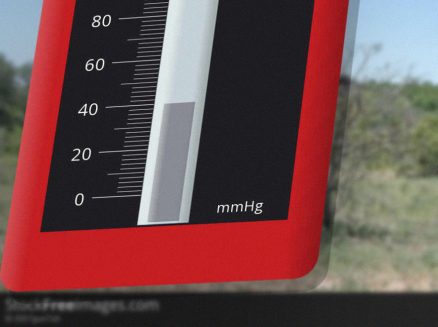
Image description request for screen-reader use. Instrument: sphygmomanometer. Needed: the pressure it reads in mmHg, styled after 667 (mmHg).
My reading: 40 (mmHg)
